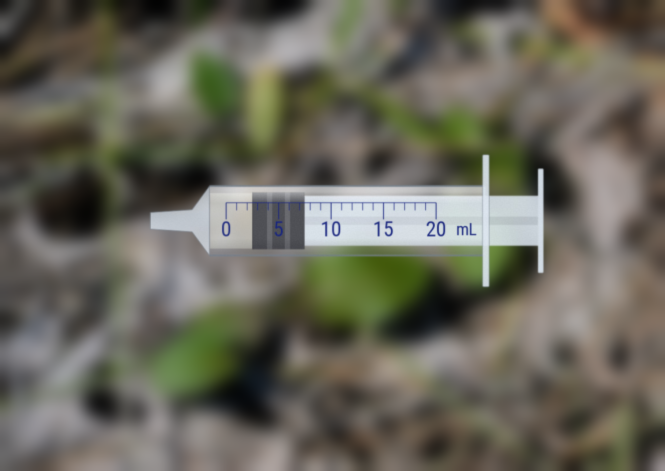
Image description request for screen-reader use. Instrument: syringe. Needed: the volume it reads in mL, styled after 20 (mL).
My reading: 2.5 (mL)
